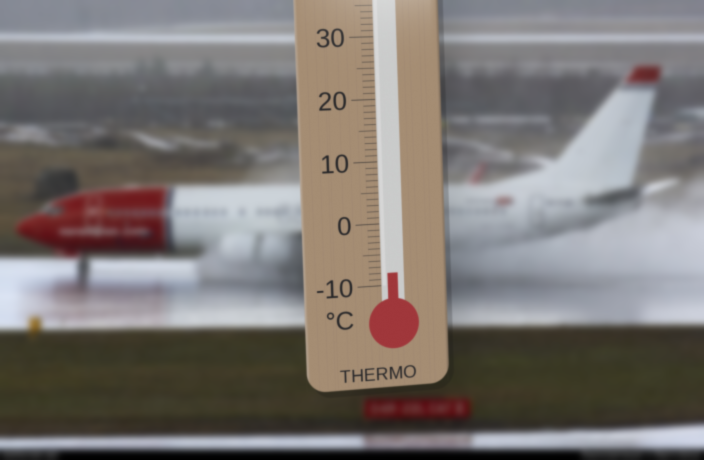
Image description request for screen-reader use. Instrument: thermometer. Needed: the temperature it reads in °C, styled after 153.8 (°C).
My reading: -8 (°C)
